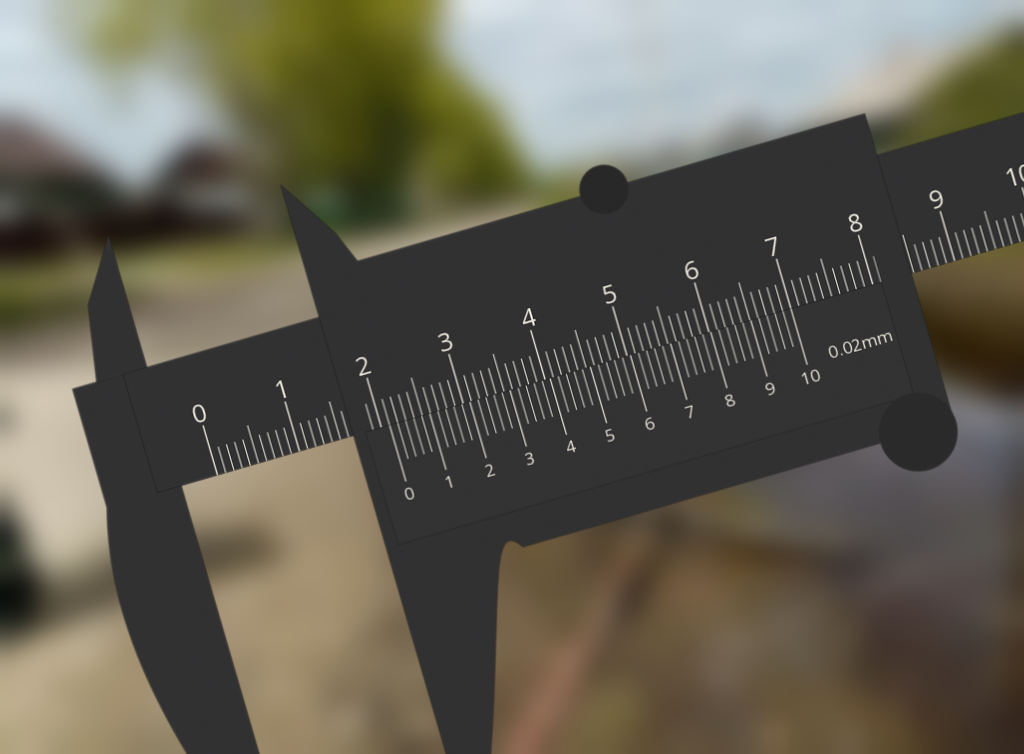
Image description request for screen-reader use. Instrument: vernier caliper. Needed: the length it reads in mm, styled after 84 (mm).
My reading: 21.0 (mm)
